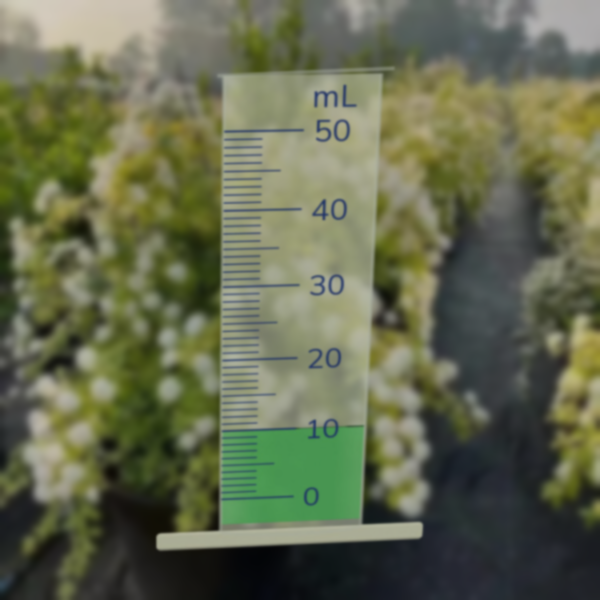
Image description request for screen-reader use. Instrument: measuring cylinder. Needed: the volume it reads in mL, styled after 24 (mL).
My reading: 10 (mL)
